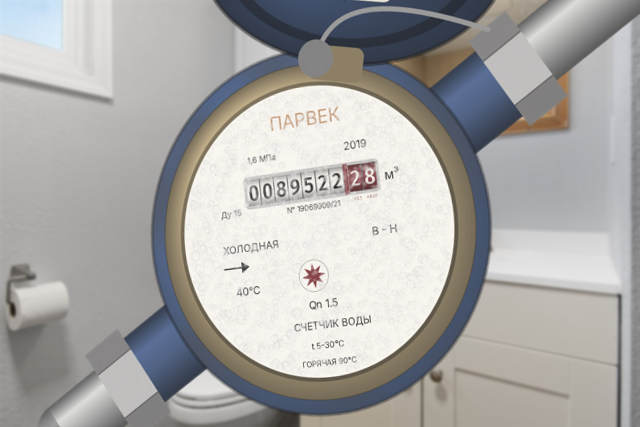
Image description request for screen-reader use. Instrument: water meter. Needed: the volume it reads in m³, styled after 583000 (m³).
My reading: 89522.28 (m³)
